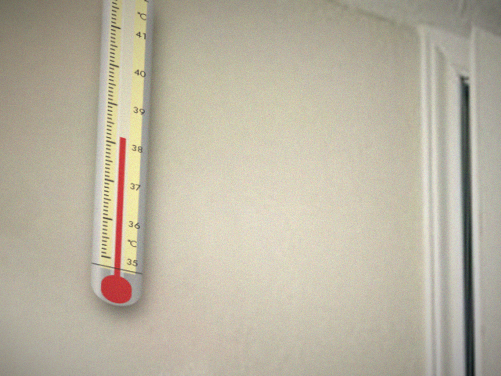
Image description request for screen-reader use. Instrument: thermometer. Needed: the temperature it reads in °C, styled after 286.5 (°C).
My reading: 38.2 (°C)
